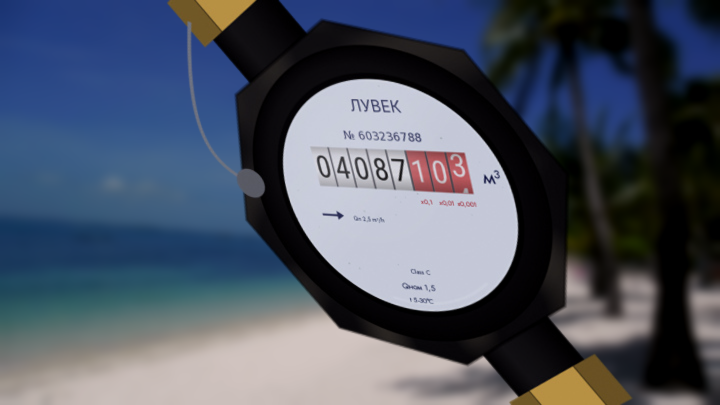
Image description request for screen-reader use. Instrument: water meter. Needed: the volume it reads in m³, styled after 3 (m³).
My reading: 4087.103 (m³)
